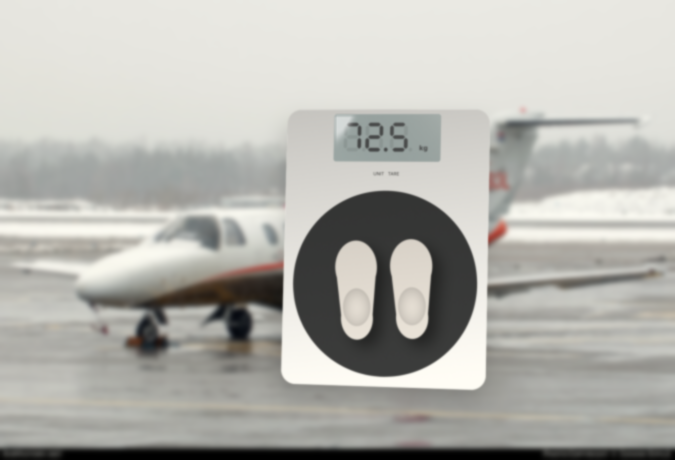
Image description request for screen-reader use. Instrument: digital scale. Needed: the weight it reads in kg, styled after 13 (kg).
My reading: 72.5 (kg)
